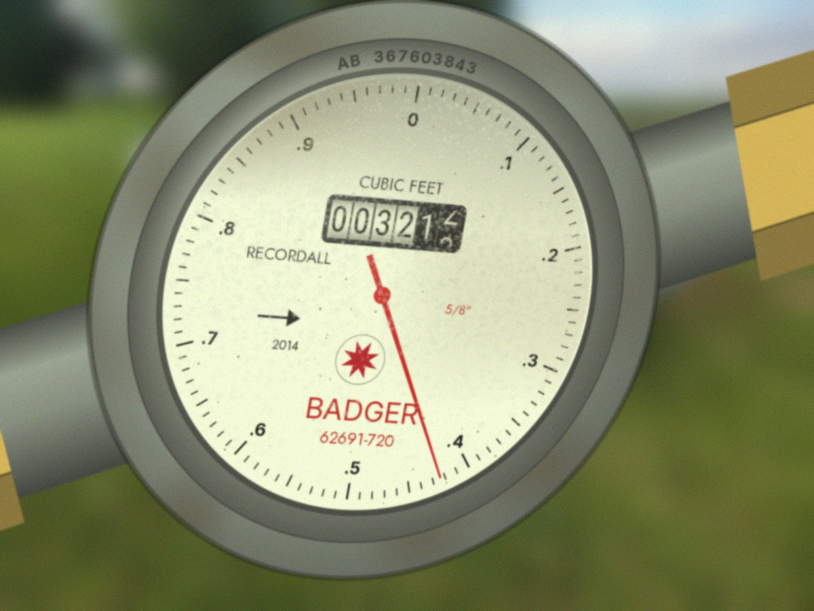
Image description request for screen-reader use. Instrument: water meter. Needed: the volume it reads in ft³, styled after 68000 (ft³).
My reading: 3212.42 (ft³)
